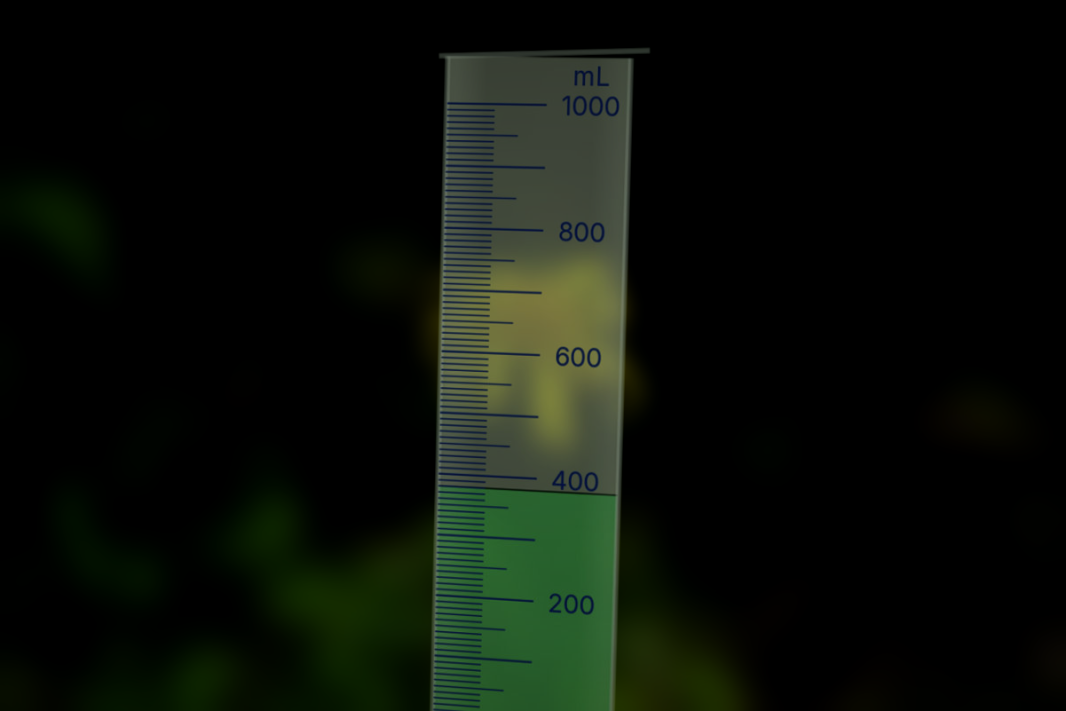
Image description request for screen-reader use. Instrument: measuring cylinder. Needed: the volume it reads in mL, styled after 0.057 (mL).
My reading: 380 (mL)
